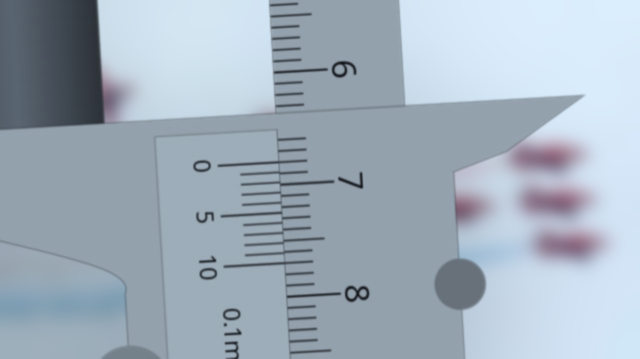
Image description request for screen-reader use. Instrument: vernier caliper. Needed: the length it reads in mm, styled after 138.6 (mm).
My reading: 68.0 (mm)
